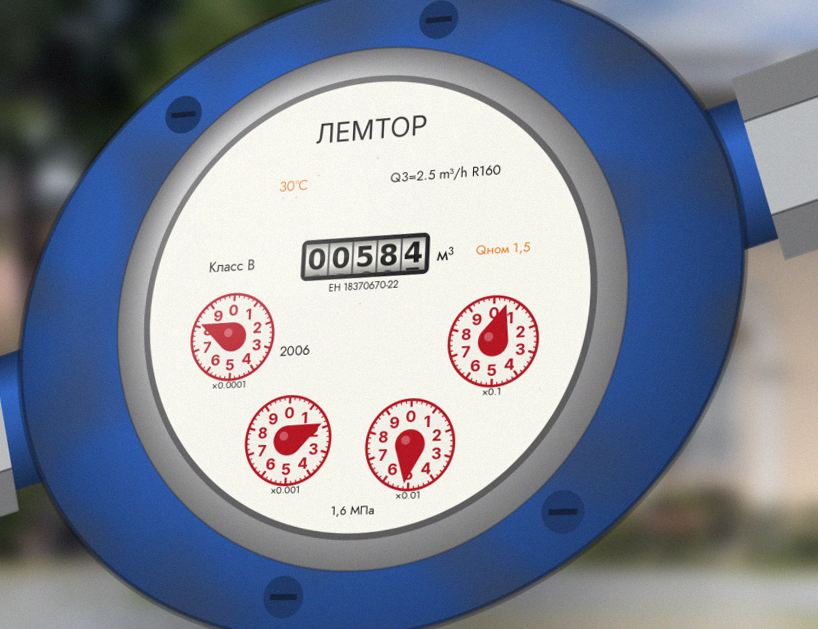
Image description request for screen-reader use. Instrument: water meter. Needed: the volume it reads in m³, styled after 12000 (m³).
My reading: 584.0518 (m³)
